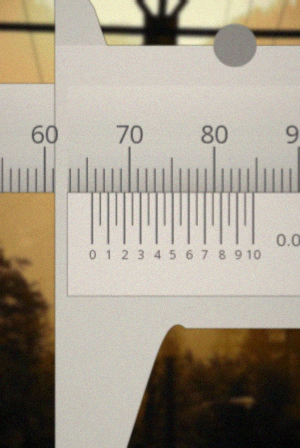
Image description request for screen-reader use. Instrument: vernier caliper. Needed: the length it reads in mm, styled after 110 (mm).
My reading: 65.6 (mm)
